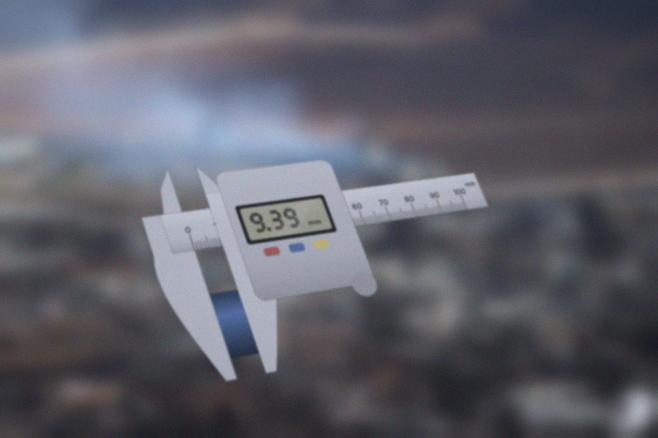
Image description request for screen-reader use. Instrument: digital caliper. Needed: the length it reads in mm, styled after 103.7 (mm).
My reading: 9.39 (mm)
